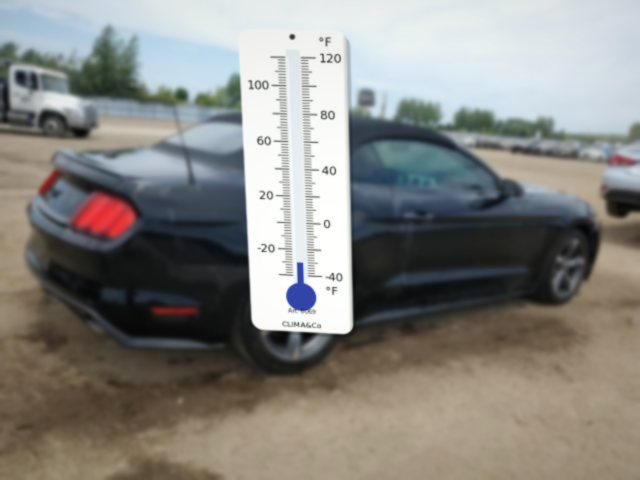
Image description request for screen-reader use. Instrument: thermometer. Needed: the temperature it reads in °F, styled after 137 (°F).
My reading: -30 (°F)
